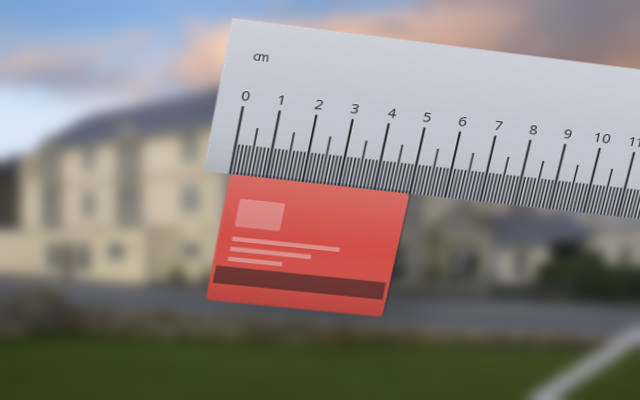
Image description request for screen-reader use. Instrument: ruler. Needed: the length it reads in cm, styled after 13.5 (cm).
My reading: 5 (cm)
